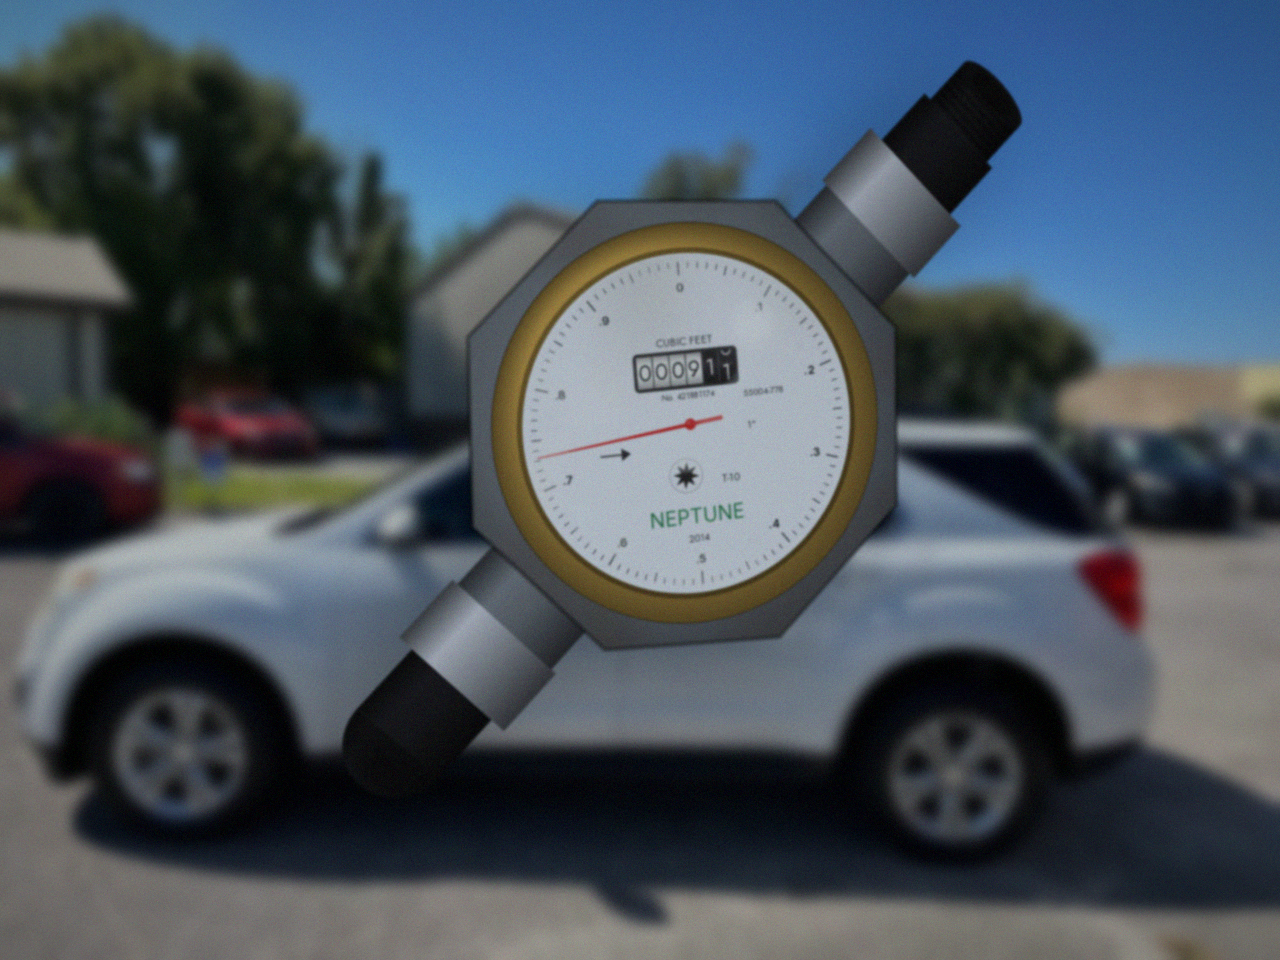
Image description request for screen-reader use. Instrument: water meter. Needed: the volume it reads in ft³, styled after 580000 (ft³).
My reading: 910.73 (ft³)
